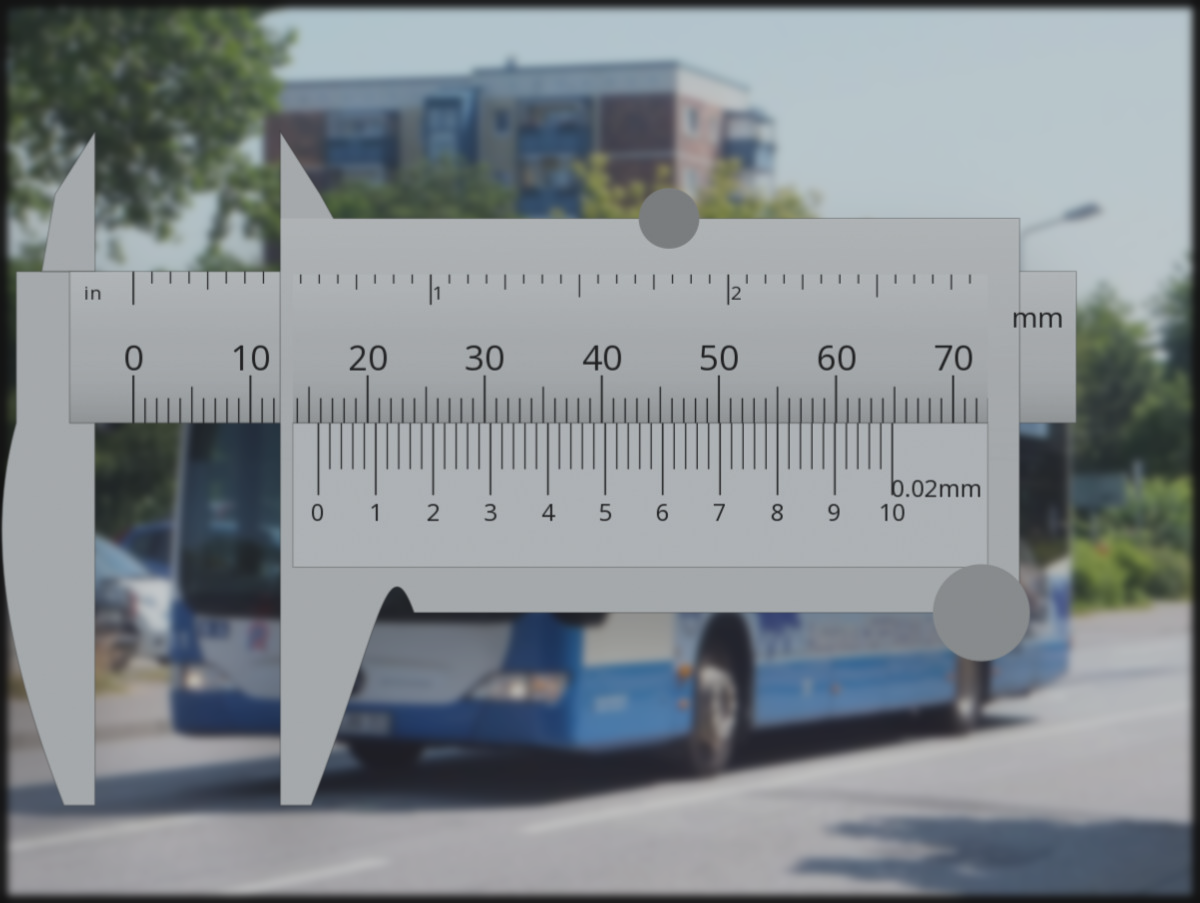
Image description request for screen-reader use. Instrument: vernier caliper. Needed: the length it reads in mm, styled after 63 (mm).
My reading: 15.8 (mm)
